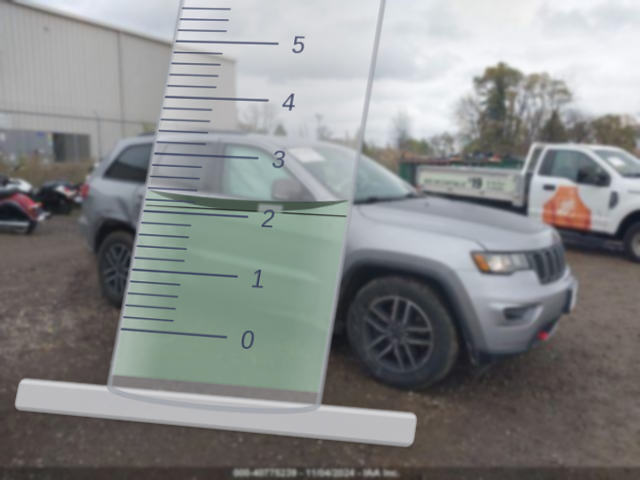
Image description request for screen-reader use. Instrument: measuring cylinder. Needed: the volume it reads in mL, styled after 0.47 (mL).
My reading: 2.1 (mL)
